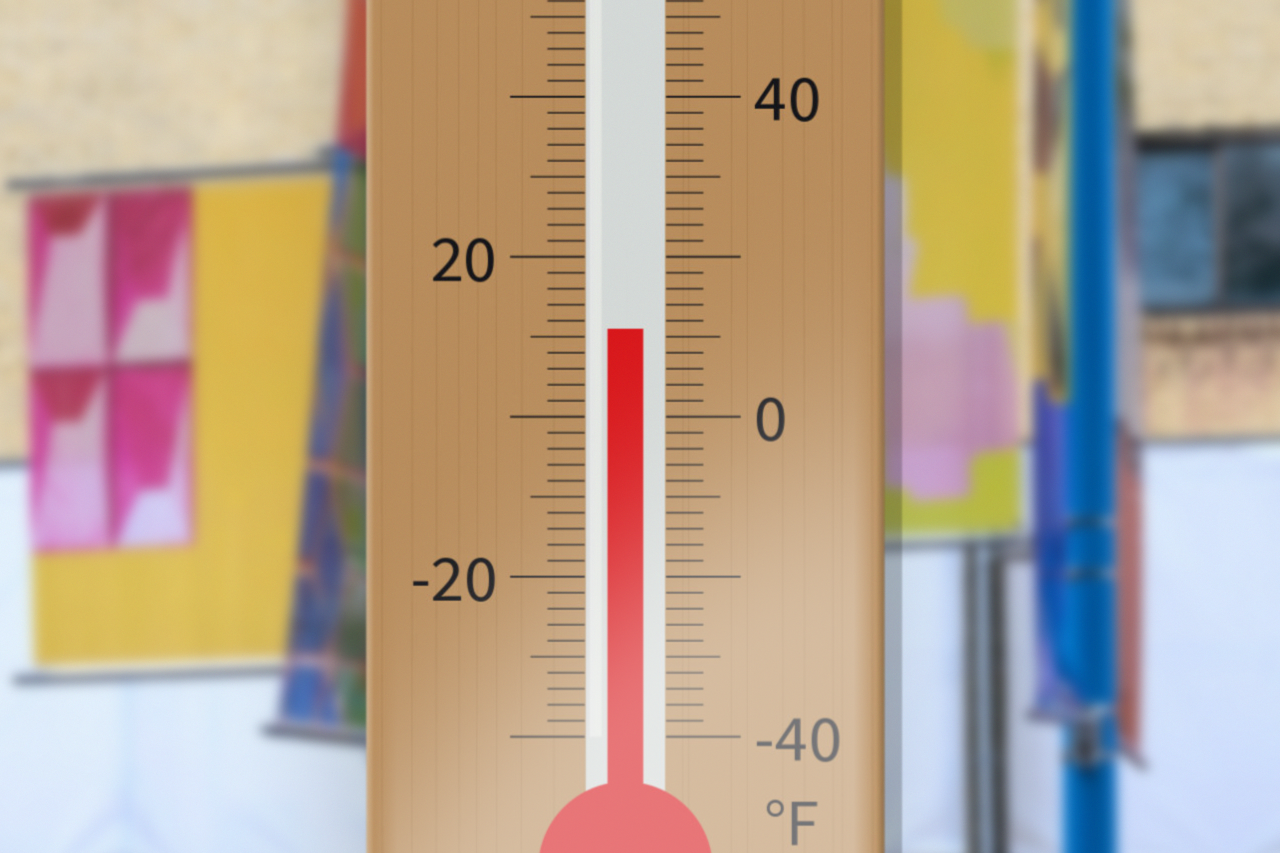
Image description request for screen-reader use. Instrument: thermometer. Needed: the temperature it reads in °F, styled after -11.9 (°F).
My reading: 11 (°F)
